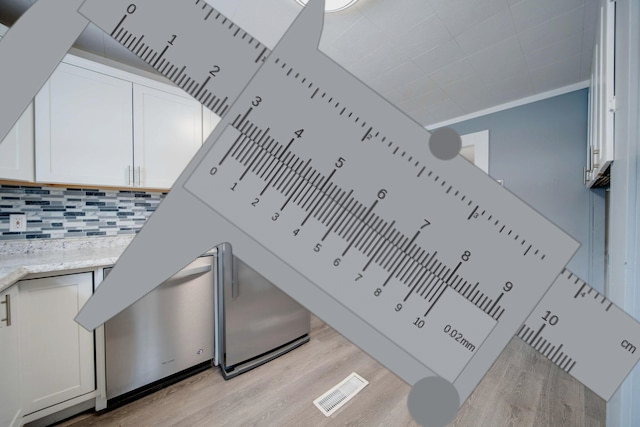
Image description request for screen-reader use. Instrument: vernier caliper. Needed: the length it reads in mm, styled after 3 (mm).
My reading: 31.5 (mm)
